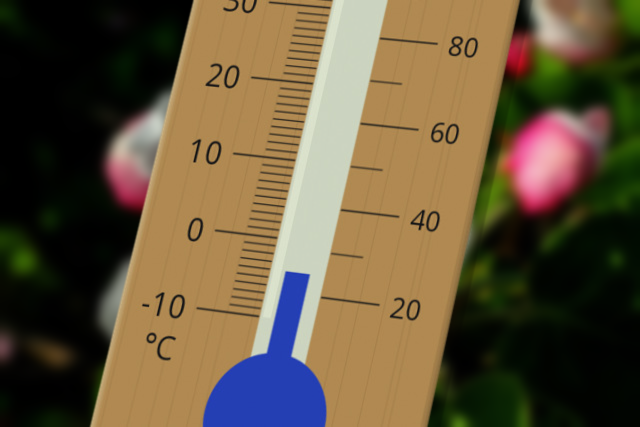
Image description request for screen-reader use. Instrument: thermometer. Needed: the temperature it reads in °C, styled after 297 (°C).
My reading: -4 (°C)
